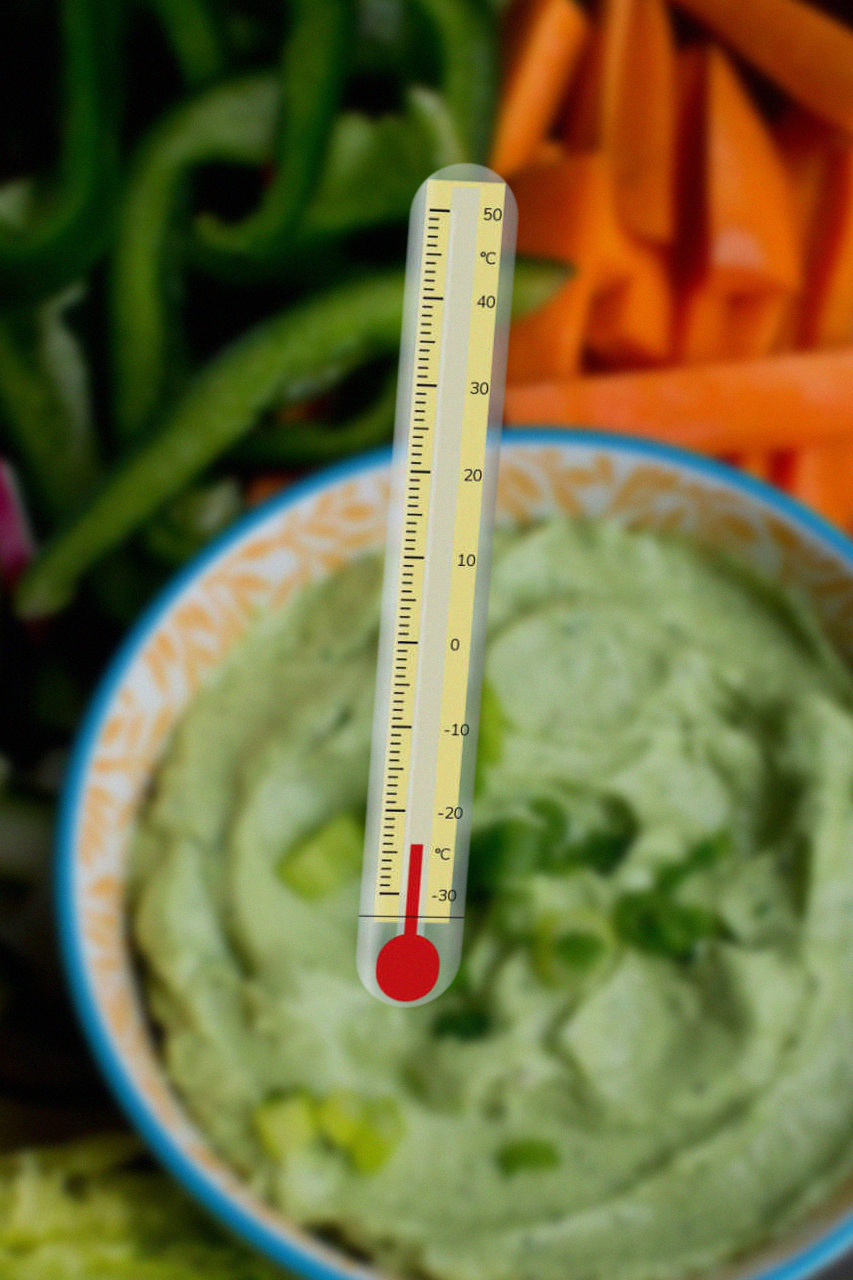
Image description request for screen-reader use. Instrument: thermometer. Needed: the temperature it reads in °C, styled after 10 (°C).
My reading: -24 (°C)
